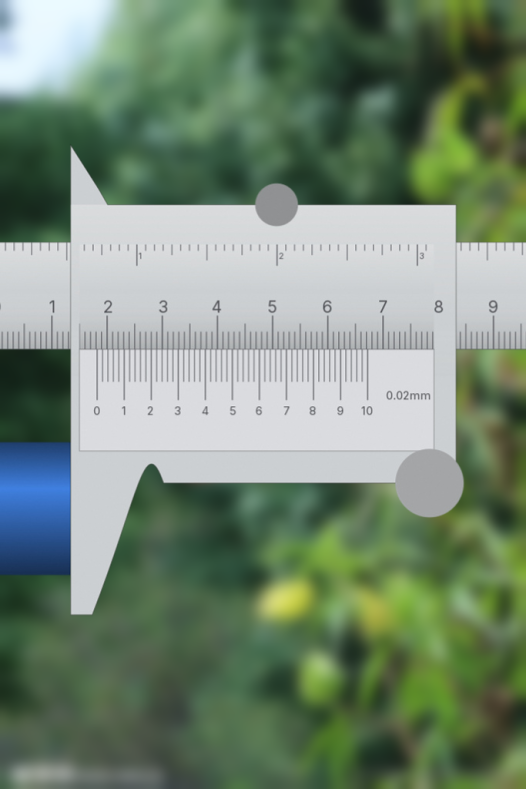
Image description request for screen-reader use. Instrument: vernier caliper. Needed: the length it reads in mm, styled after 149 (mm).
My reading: 18.2 (mm)
